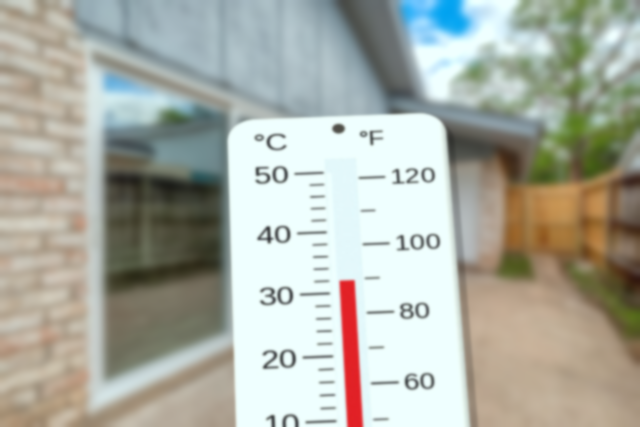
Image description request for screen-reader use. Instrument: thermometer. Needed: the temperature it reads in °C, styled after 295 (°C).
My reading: 32 (°C)
